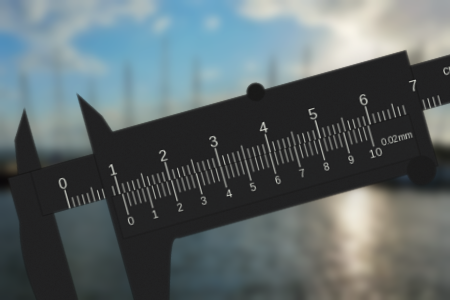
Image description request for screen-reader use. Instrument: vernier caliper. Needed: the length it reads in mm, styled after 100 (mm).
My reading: 10.5 (mm)
